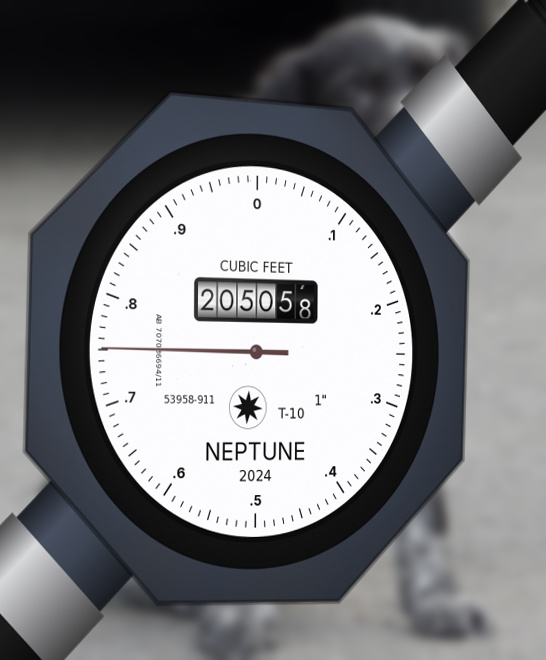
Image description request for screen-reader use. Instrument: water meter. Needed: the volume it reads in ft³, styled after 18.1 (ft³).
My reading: 205057.75 (ft³)
